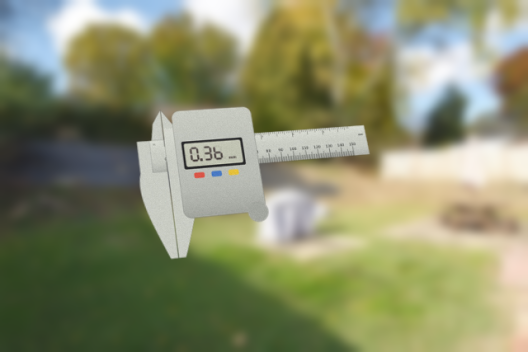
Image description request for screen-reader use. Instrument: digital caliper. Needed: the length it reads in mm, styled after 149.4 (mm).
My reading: 0.36 (mm)
